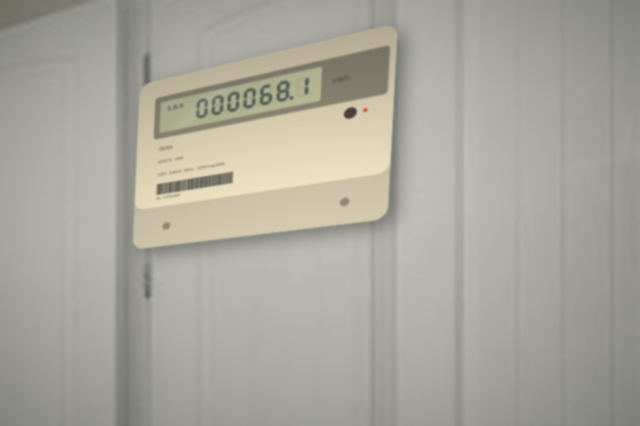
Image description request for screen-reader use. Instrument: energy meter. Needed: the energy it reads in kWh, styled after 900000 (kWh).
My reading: 68.1 (kWh)
